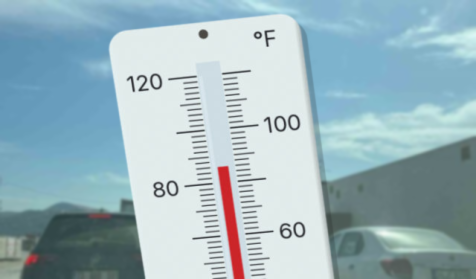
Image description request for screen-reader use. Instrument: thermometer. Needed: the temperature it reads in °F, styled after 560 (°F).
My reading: 86 (°F)
